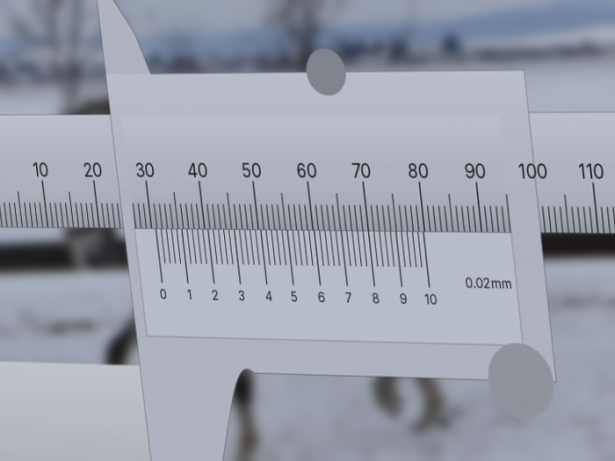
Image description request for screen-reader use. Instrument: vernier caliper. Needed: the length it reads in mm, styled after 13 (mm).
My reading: 30.8 (mm)
